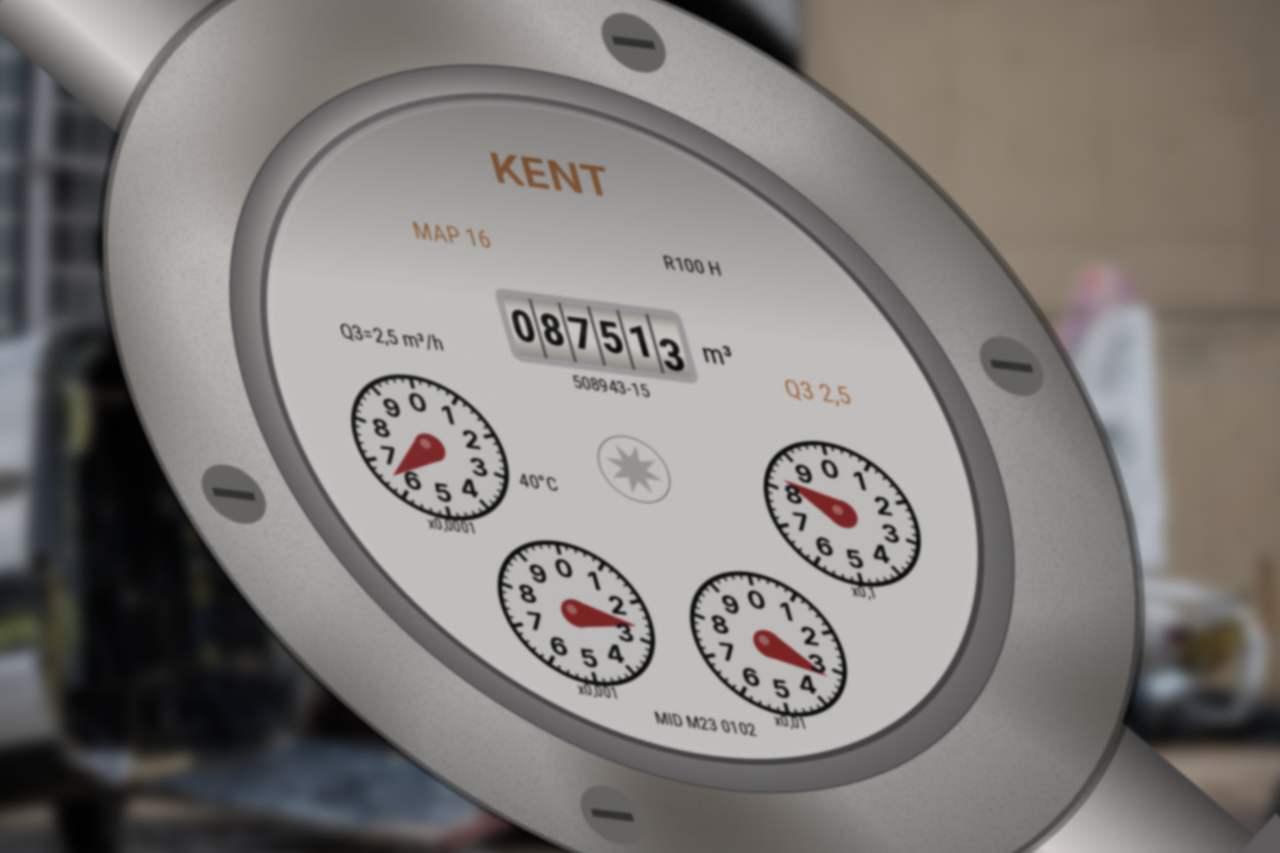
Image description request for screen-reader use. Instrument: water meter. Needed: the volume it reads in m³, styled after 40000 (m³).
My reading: 87512.8326 (m³)
